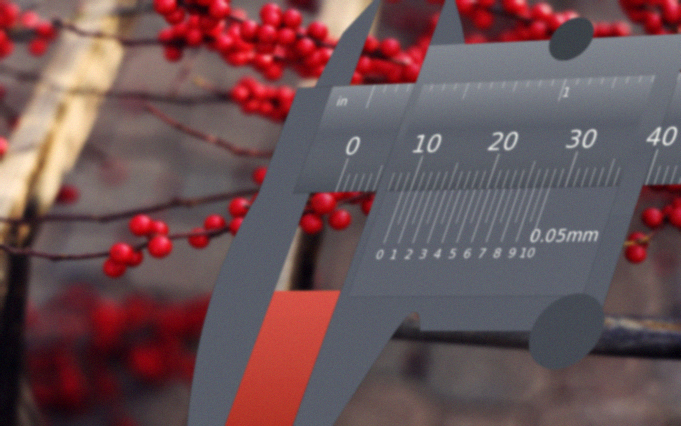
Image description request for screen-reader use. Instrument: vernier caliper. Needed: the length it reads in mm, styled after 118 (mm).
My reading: 9.0 (mm)
